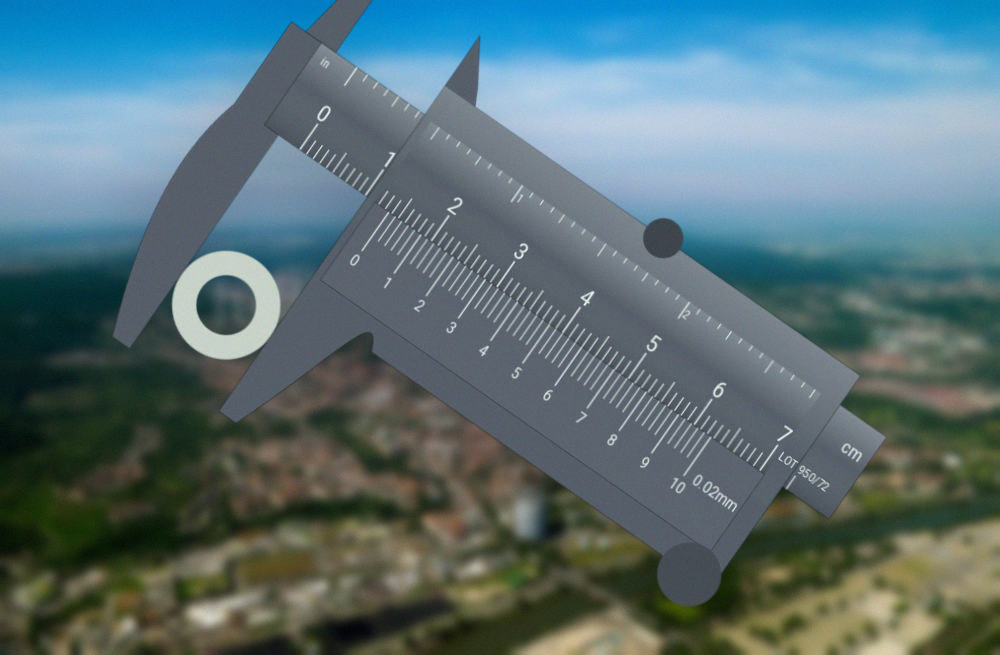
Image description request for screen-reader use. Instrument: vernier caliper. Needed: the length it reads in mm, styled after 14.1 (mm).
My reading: 13.6 (mm)
